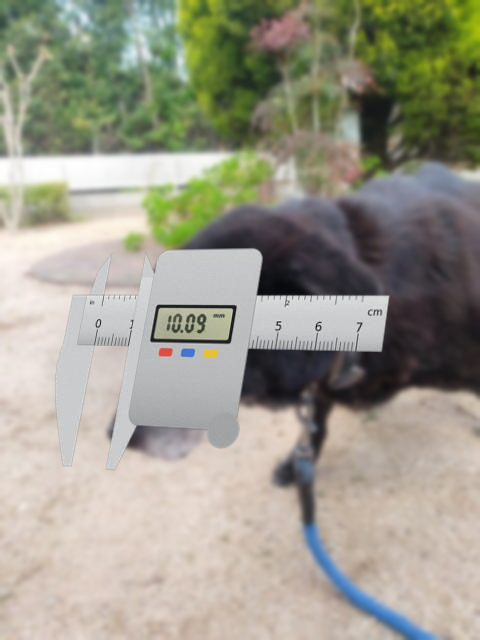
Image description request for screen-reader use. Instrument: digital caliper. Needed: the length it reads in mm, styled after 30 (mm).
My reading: 10.09 (mm)
